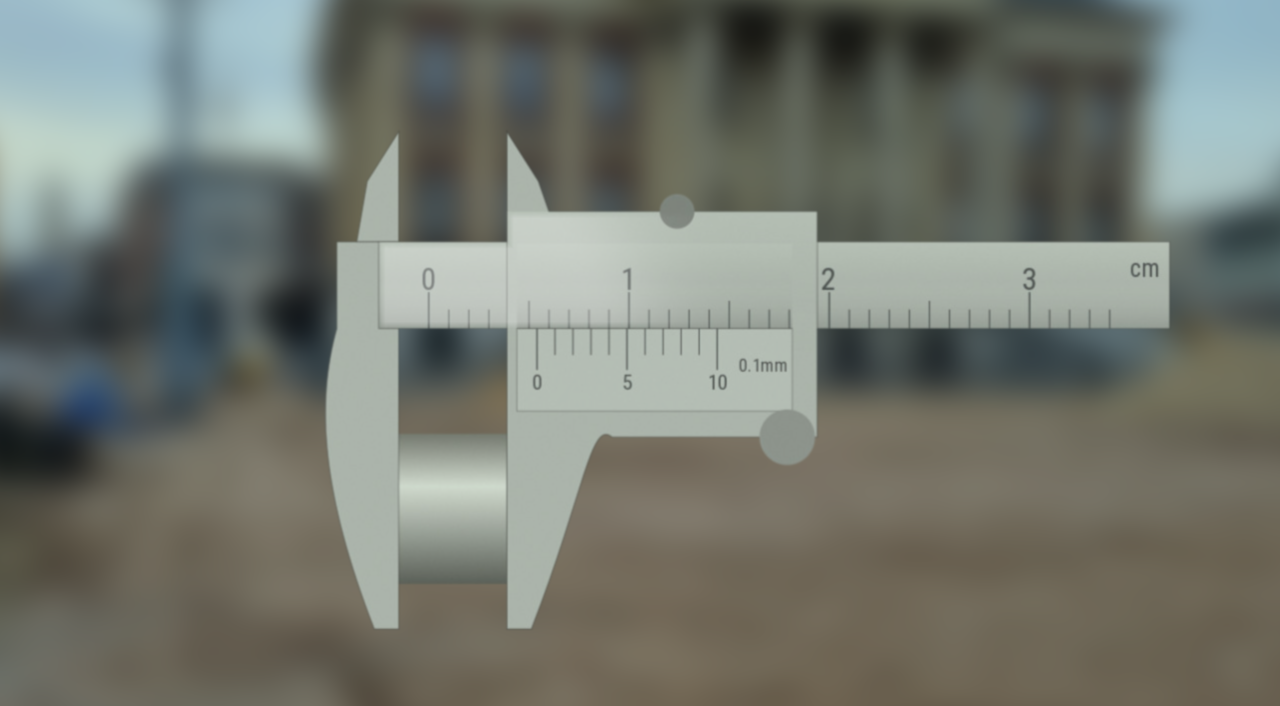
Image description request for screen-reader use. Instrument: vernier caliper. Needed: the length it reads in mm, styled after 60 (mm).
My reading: 5.4 (mm)
